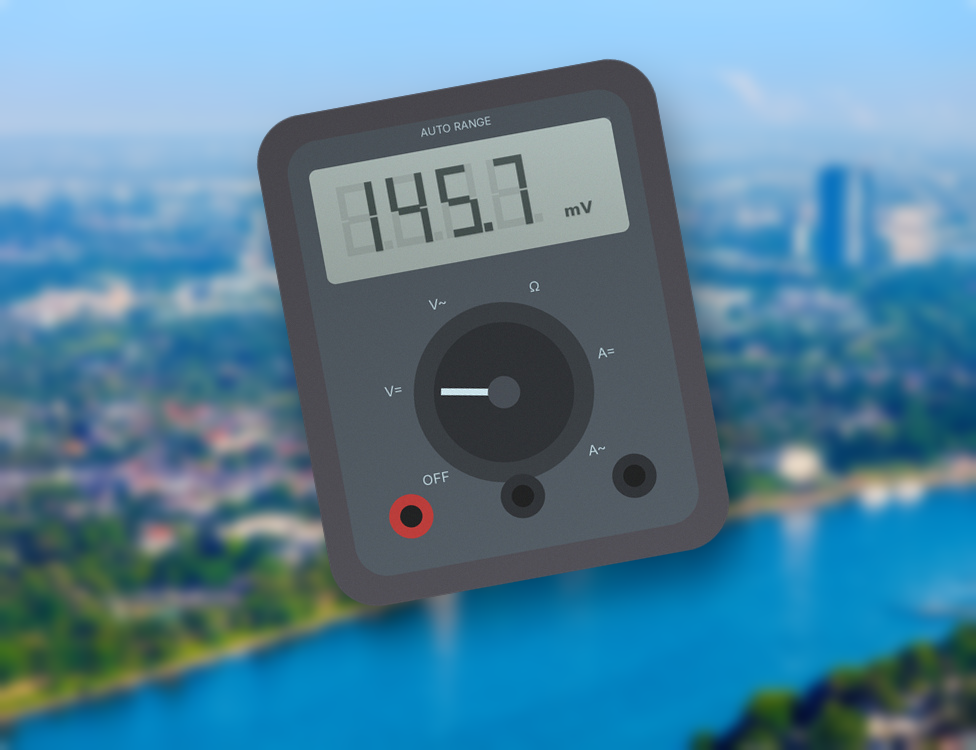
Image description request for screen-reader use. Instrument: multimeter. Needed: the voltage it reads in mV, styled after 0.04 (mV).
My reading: 145.7 (mV)
